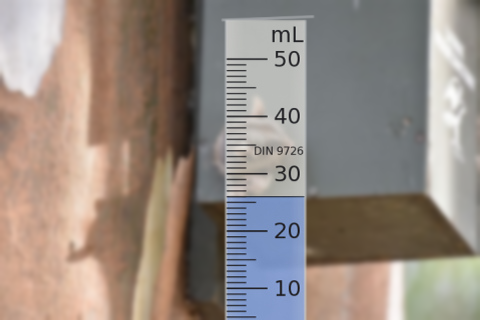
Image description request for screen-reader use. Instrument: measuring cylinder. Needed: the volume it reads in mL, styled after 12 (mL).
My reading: 26 (mL)
